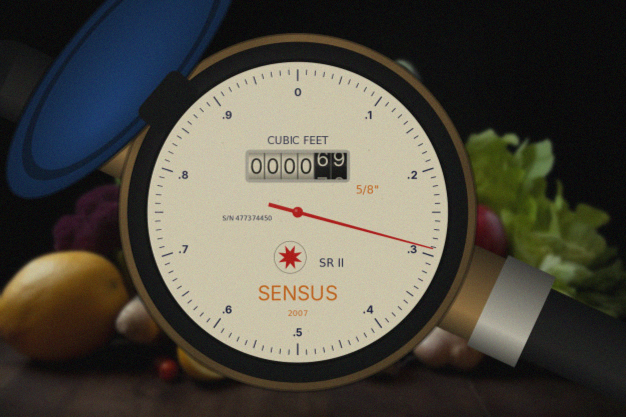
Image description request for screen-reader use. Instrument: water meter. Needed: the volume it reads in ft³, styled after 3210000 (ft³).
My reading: 69.29 (ft³)
